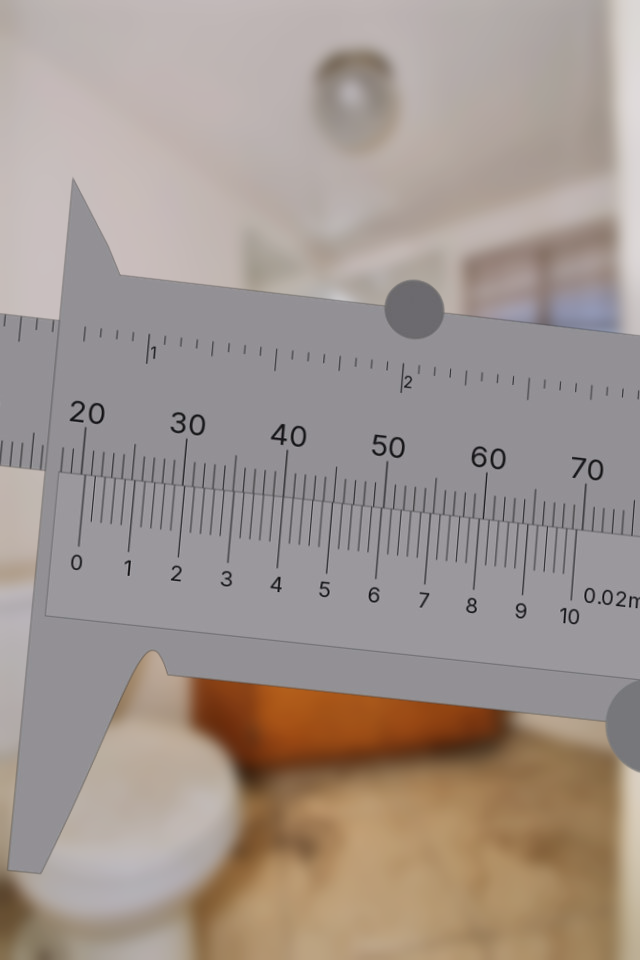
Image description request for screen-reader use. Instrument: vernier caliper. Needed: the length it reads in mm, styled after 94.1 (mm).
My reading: 20.4 (mm)
